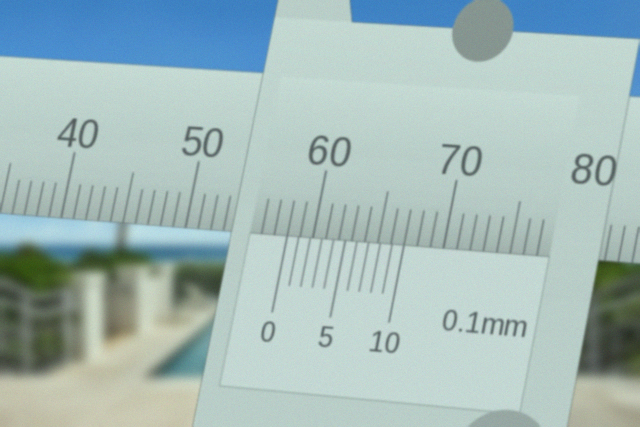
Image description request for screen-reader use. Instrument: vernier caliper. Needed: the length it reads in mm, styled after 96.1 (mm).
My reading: 58.0 (mm)
